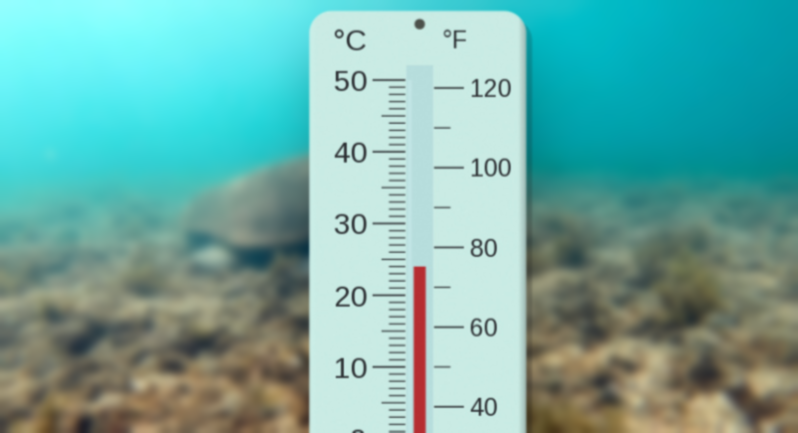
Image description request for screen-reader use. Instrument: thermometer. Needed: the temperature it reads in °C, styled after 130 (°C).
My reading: 24 (°C)
